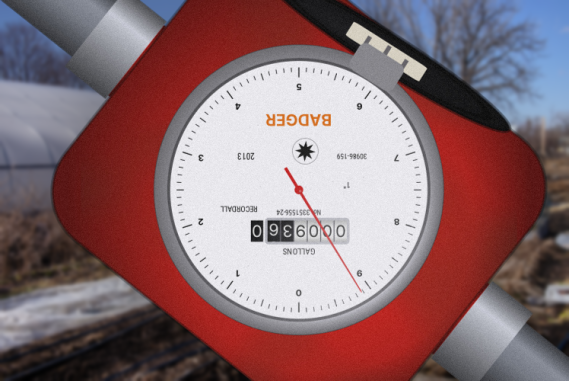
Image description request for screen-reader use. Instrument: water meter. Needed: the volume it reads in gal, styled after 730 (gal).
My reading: 9359.1 (gal)
